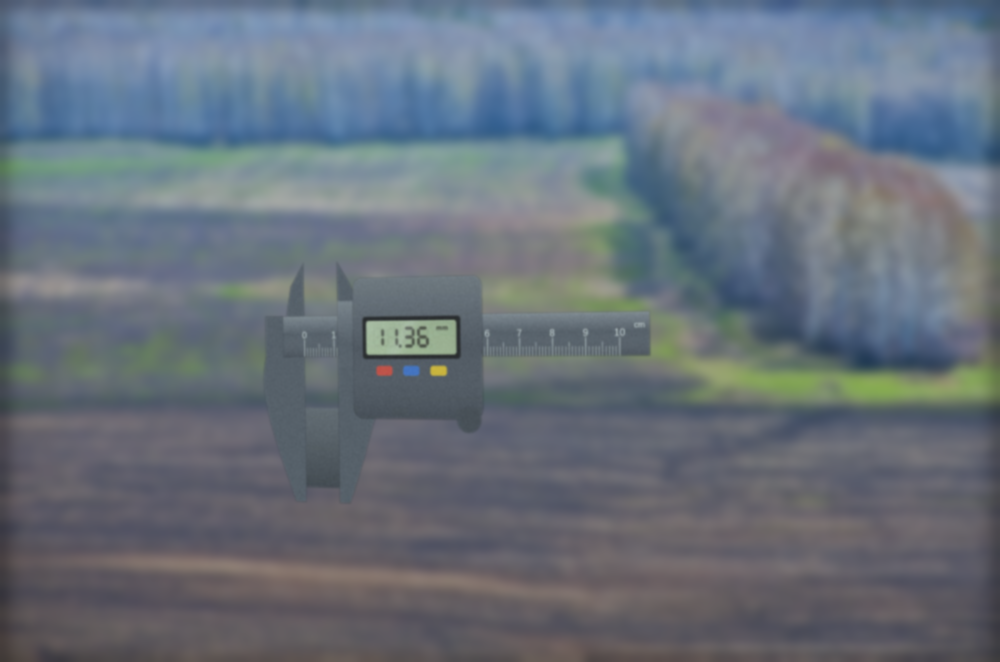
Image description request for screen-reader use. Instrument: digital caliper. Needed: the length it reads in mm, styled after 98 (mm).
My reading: 11.36 (mm)
